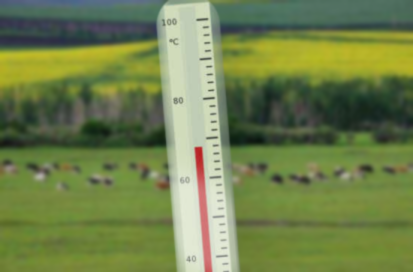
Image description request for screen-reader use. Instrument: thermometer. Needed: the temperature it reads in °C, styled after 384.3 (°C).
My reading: 68 (°C)
